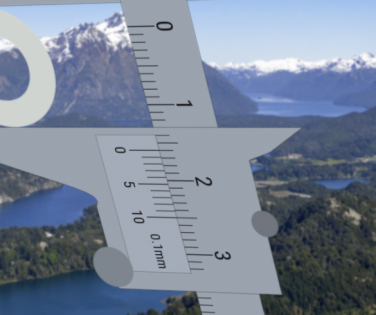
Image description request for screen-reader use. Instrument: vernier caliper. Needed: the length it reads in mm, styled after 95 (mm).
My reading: 16.0 (mm)
